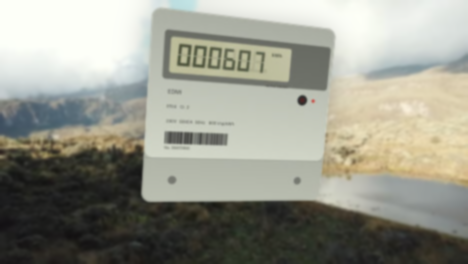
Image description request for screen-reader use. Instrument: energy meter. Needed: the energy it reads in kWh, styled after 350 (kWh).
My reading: 607 (kWh)
